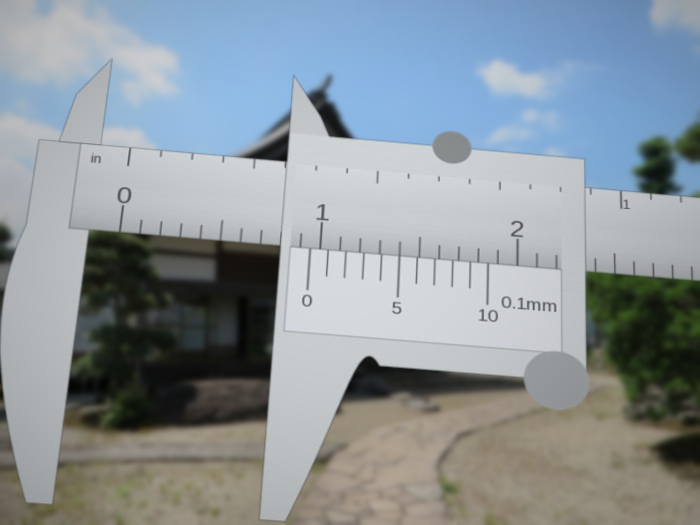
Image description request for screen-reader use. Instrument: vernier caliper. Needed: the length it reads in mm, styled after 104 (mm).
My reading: 9.5 (mm)
